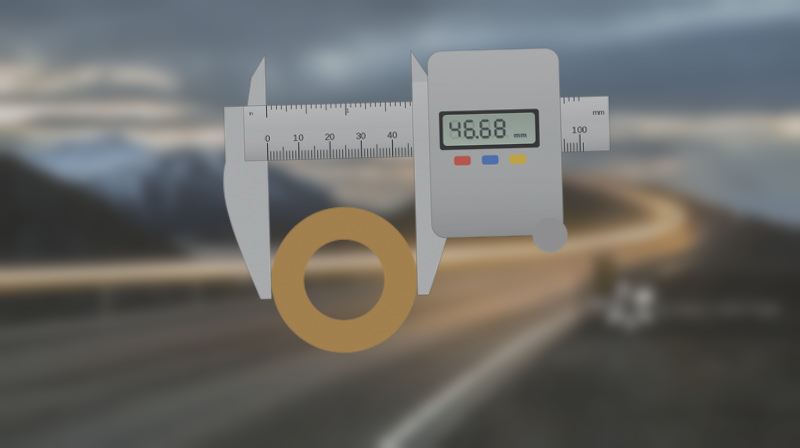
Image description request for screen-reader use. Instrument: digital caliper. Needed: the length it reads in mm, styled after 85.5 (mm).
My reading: 46.68 (mm)
